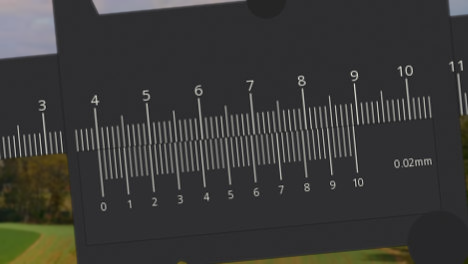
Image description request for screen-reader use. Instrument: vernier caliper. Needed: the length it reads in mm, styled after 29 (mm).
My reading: 40.0 (mm)
